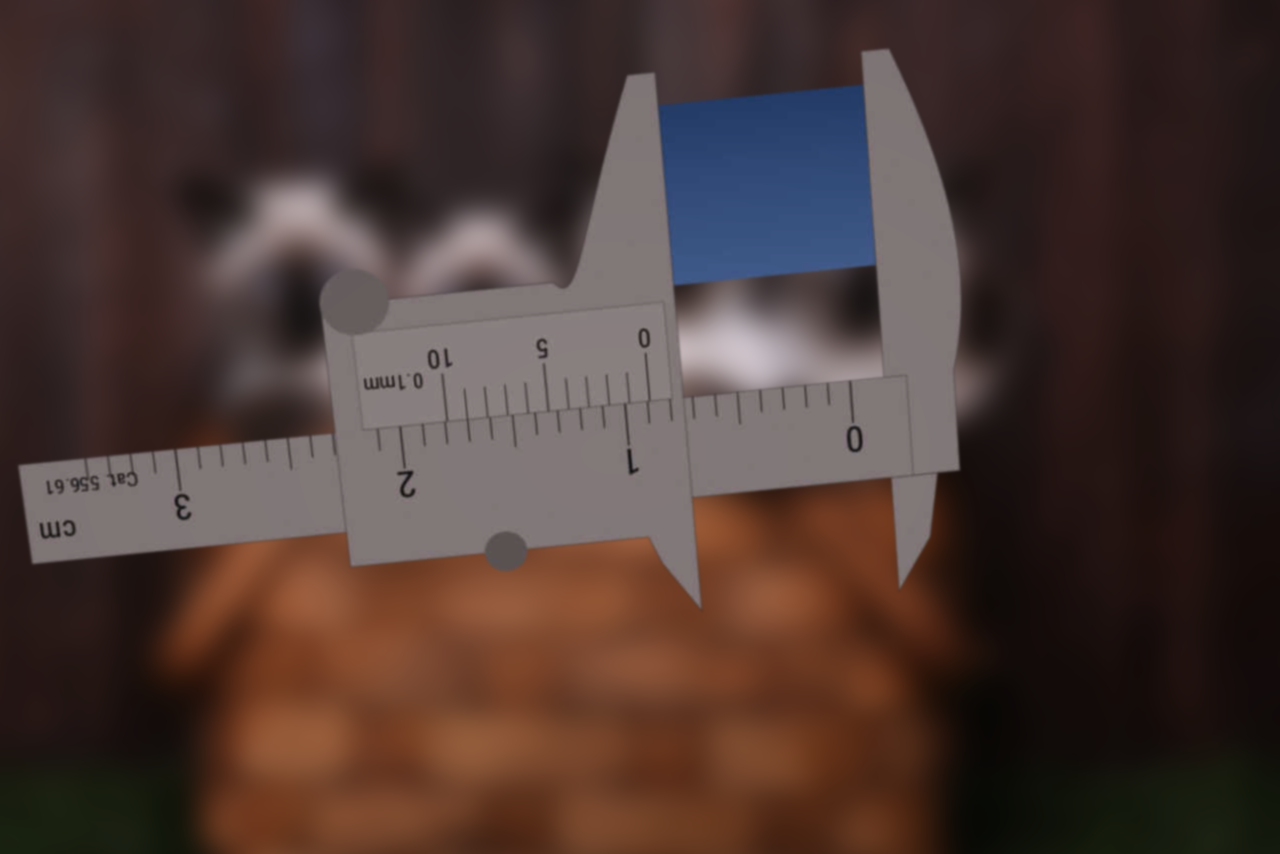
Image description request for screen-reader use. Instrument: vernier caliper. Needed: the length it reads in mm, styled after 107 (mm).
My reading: 8.9 (mm)
